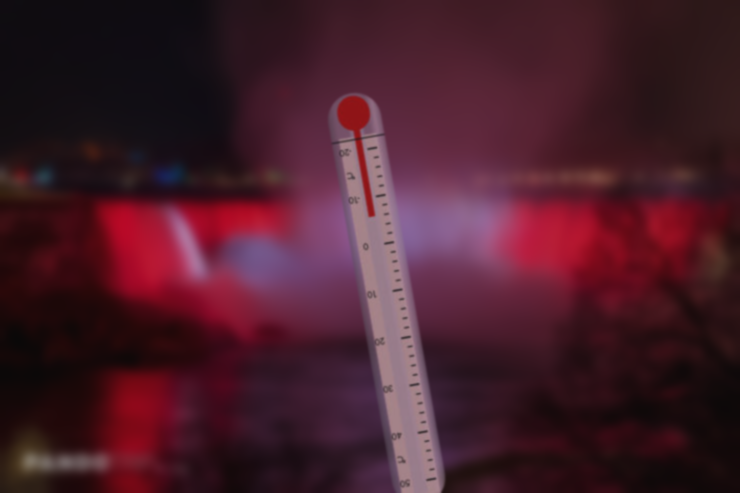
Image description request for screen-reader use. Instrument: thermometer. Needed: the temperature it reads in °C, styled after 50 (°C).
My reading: -6 (°C)
